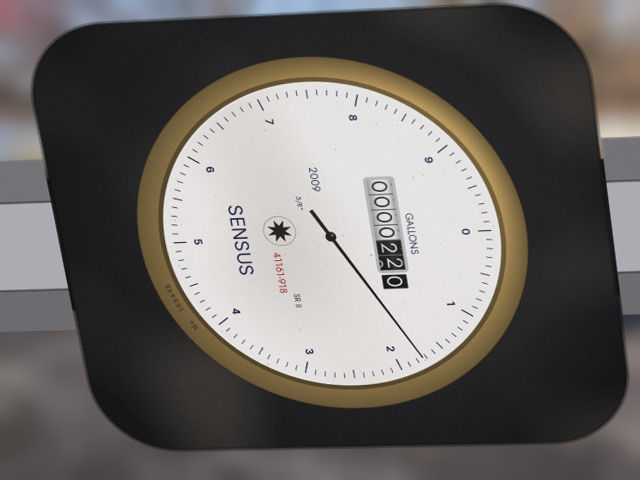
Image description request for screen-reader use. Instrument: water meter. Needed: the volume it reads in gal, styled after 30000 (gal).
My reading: 221.7 (gal)
